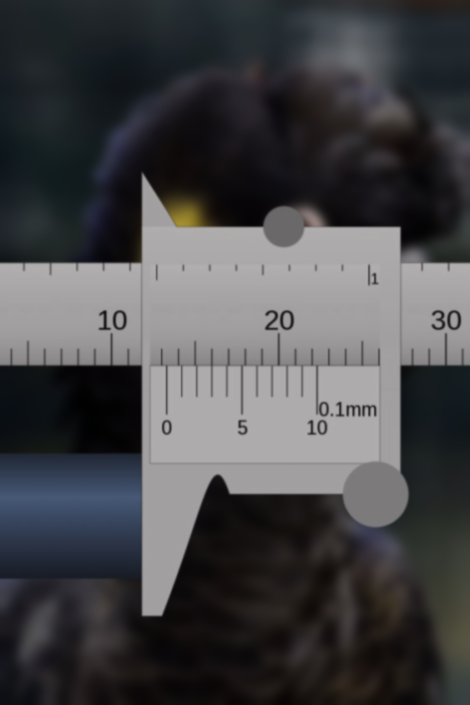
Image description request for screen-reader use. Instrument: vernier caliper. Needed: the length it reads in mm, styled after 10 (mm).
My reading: 13.3 (mm)
